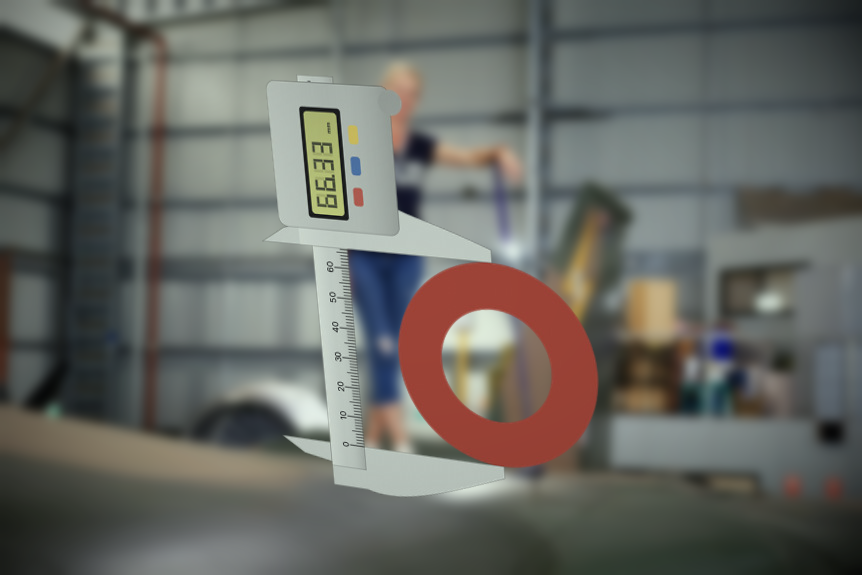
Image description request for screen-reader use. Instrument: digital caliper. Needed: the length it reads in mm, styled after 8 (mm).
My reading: 66.33 (mm)
